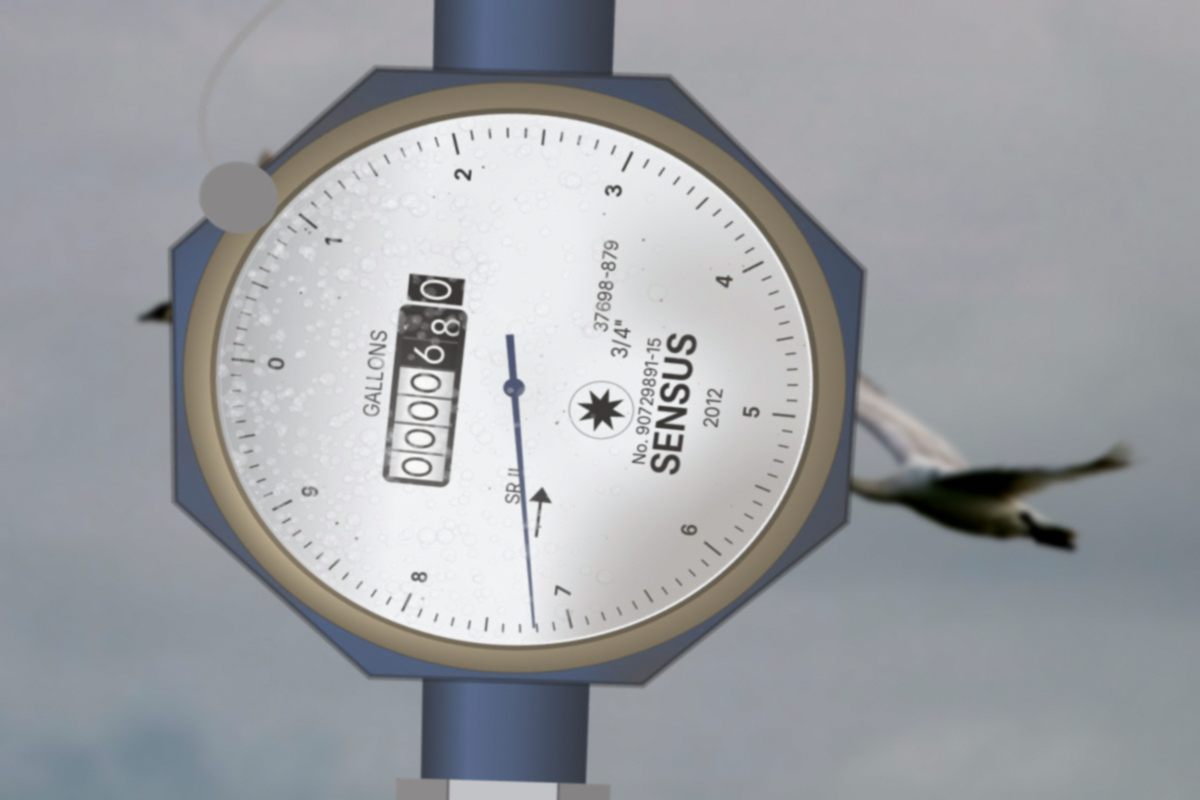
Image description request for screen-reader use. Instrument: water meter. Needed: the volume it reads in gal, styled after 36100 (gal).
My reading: 677.2 (gal)
